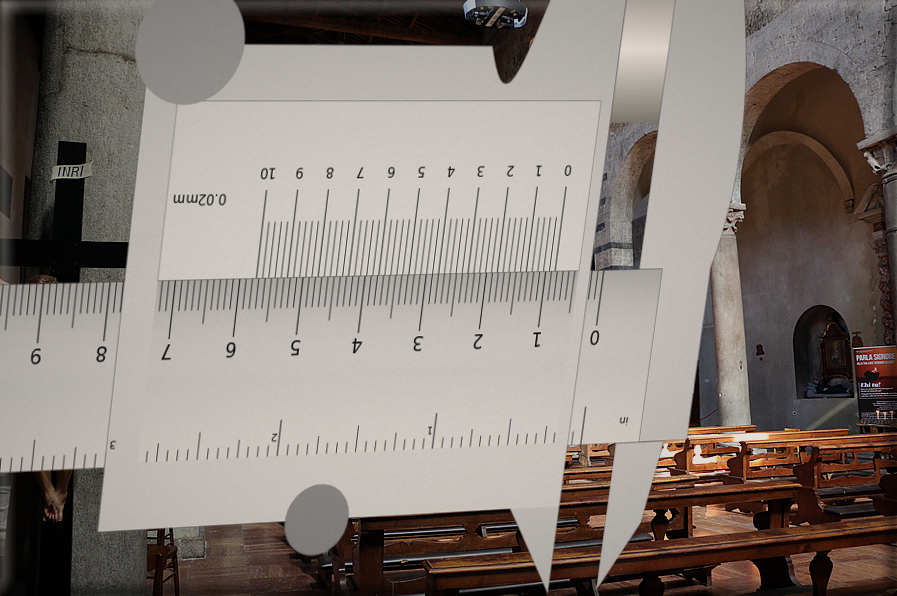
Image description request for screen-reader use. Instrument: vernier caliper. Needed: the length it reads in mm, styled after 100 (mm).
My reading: 8.4 (mm)
